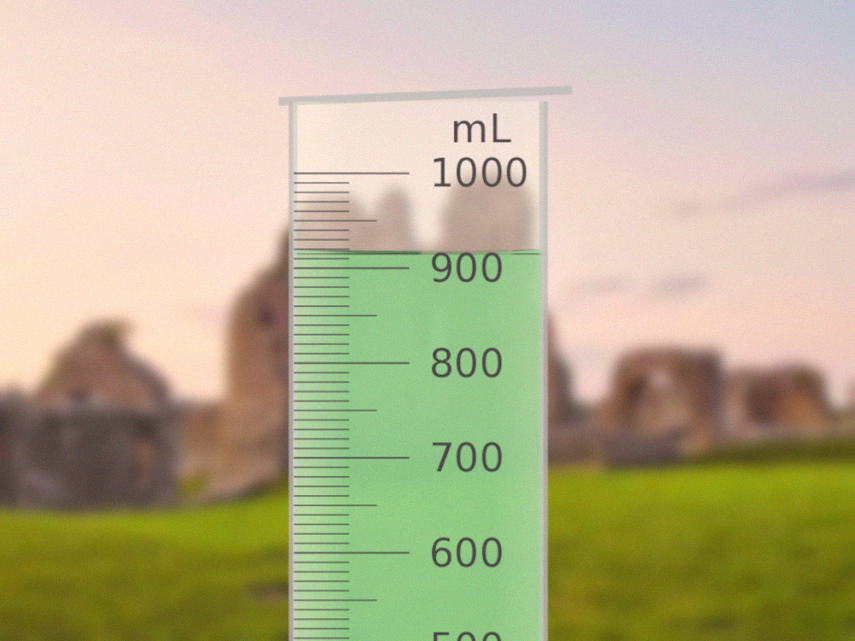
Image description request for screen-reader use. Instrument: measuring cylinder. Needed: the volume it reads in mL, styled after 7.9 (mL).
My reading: 915 (mL)
